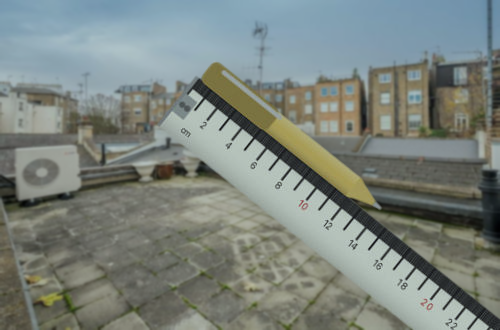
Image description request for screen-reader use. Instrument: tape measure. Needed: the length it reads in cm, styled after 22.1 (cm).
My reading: 14 (cm)
